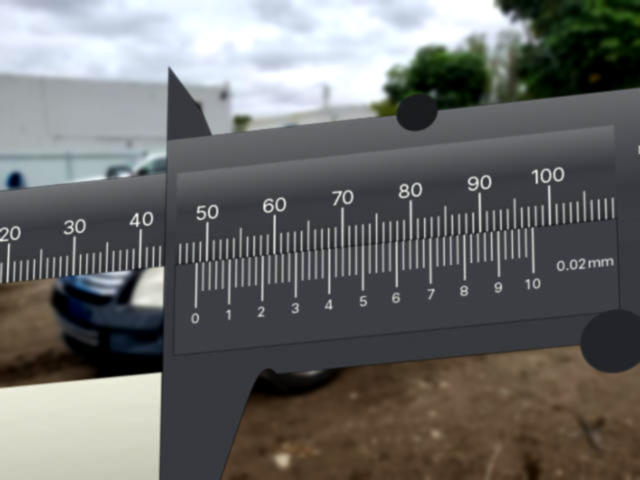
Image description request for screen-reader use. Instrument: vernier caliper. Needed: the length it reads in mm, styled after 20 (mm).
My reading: 48.5 (mm)
